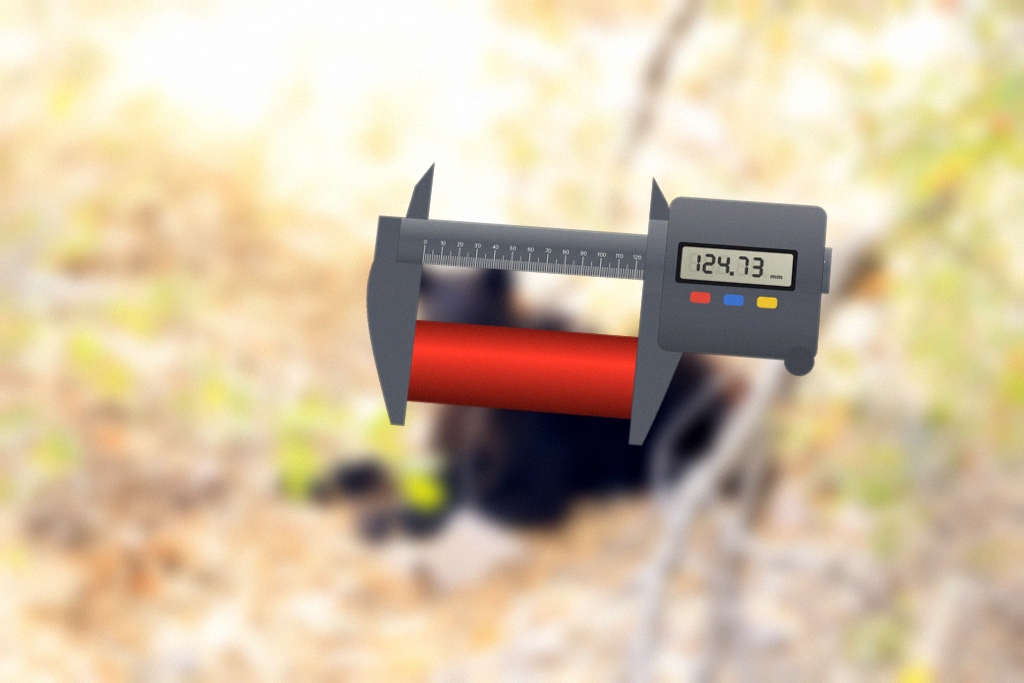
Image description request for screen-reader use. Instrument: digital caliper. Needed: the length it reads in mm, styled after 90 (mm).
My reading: 124.73 (mm)
